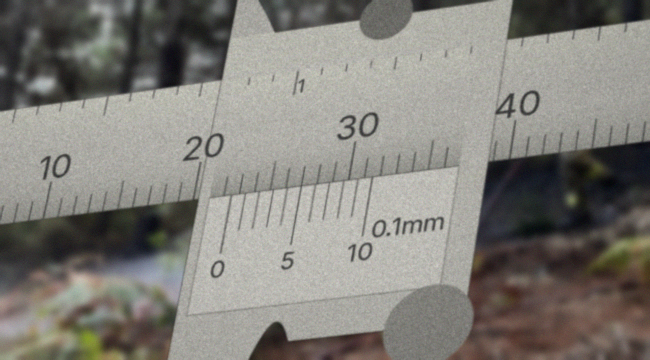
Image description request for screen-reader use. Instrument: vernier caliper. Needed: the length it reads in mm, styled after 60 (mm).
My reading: 22.5 (mm)
